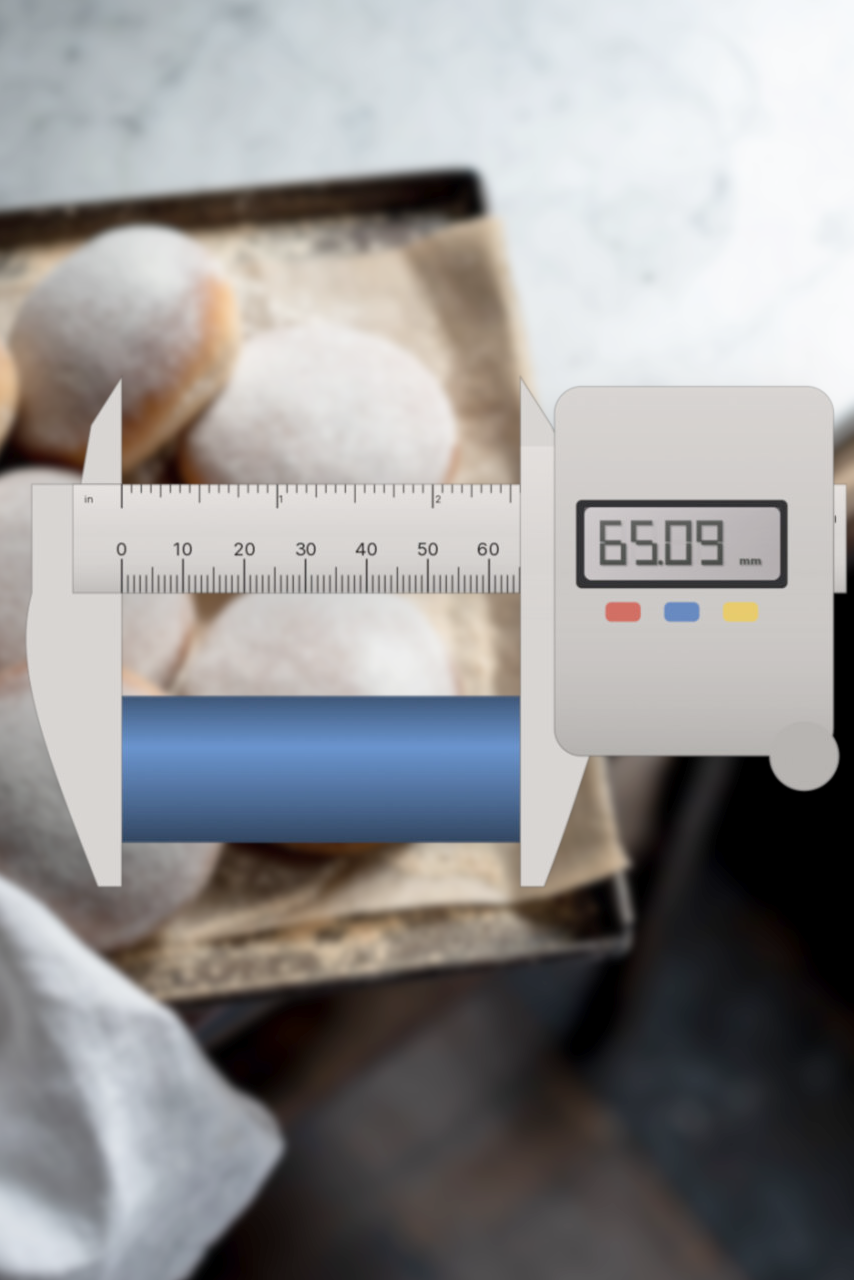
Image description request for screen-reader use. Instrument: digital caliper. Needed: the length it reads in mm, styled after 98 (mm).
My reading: 65.09 (mm)
